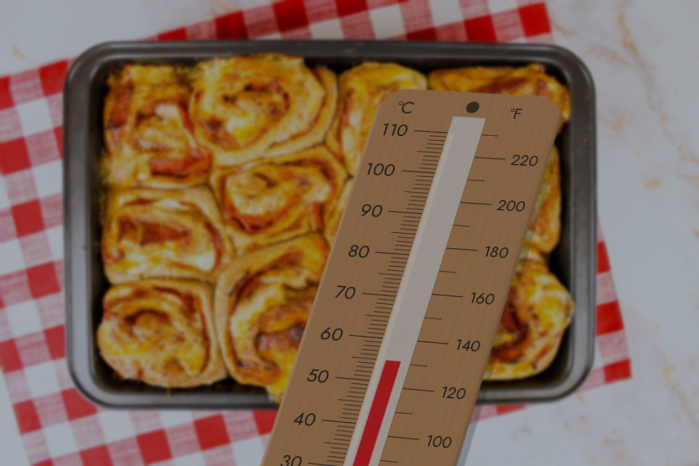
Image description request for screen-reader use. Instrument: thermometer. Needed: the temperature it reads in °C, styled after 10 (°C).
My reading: 55 (°C)
